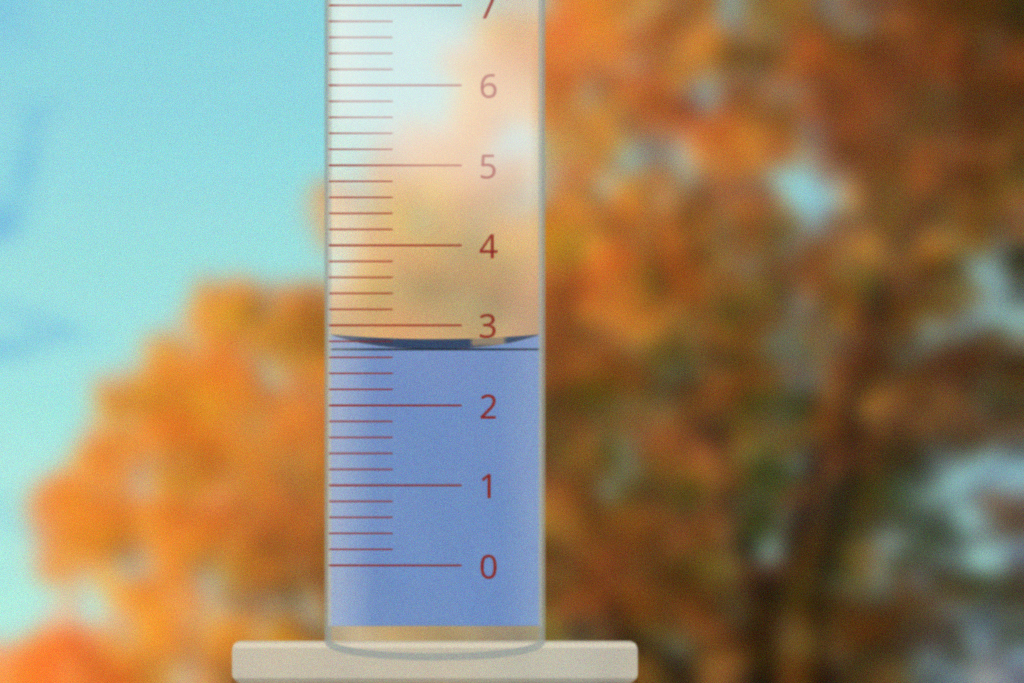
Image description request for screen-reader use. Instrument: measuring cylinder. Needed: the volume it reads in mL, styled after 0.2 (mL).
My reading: 2.7 (mL)
